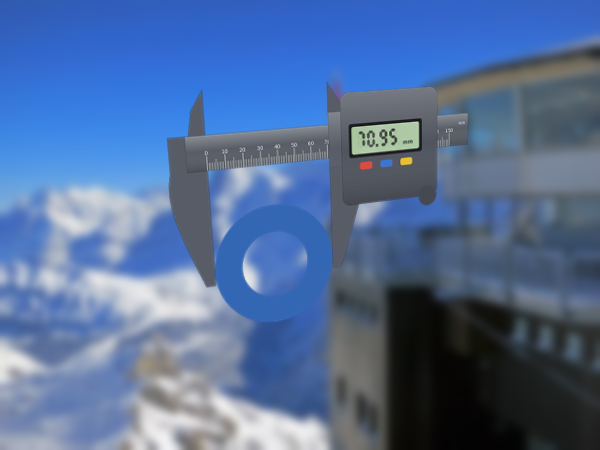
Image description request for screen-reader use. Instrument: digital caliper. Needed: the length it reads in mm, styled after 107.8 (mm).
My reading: 70.95 (mm)
